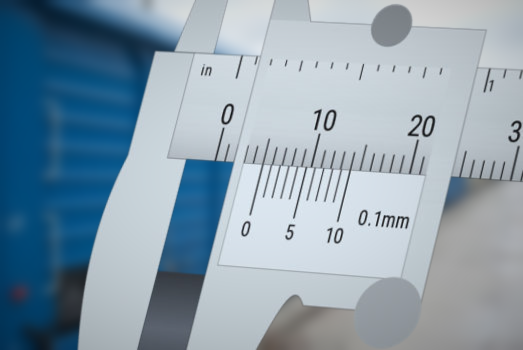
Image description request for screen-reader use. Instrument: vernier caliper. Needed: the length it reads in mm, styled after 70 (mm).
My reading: 5.0 (mm)
